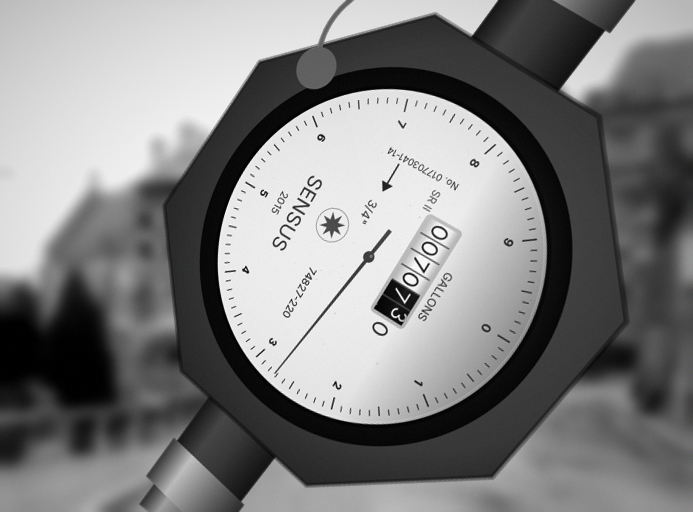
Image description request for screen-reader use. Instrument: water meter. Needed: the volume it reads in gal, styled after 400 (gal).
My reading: 70732.7 (gal)
